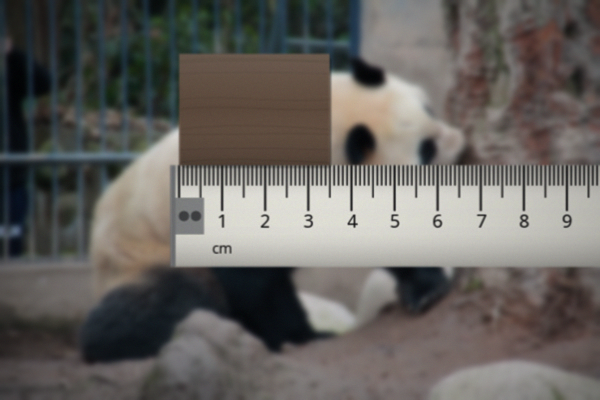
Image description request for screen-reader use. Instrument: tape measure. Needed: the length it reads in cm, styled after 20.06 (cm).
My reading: 3.5 (cm)
